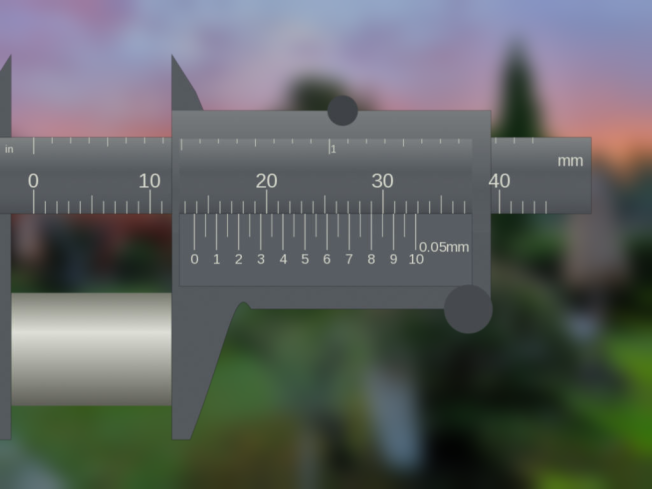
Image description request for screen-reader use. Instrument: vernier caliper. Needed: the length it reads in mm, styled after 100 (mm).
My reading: 13.8 (mm)
